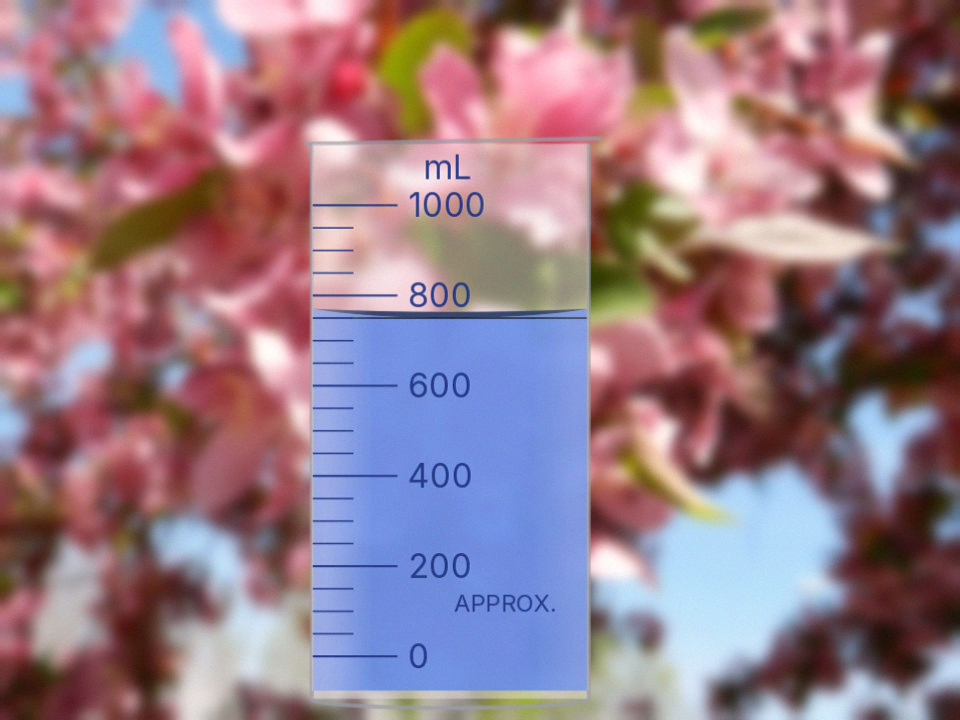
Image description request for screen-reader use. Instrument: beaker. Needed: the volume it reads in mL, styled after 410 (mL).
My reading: 750 (mL)
